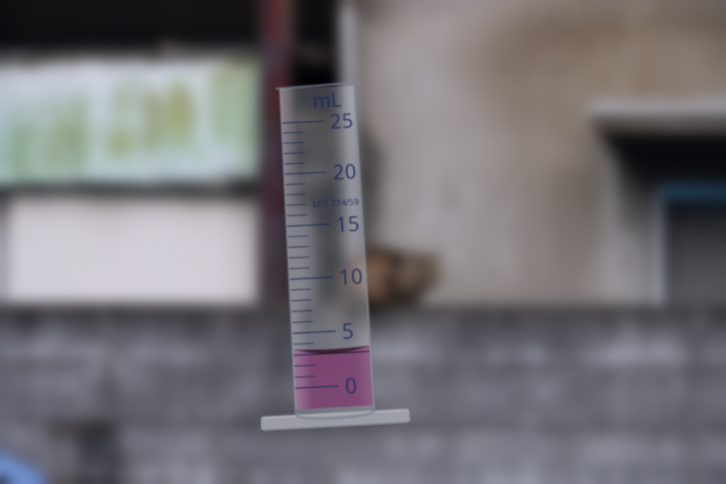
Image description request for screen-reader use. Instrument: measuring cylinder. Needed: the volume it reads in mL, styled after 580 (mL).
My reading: 3 (mL)
